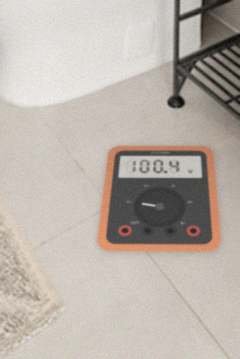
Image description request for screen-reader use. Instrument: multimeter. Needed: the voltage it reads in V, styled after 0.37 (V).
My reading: 100.4 (V)
